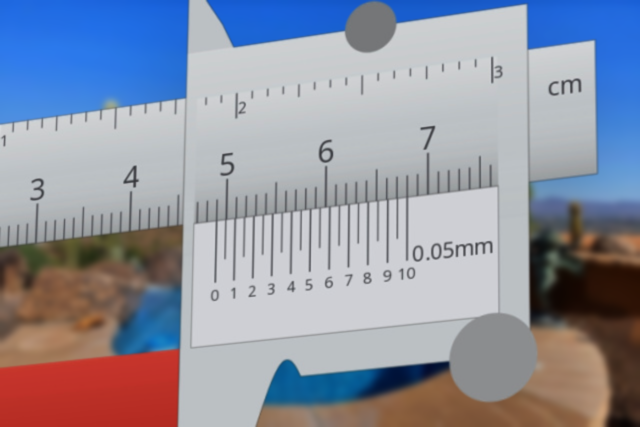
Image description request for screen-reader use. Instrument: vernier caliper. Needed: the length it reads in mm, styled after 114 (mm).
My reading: 49.0 (mm)
